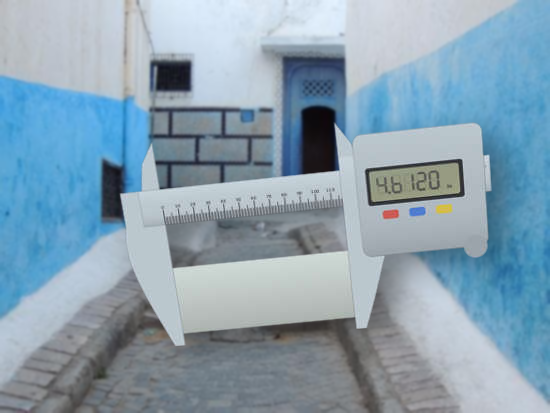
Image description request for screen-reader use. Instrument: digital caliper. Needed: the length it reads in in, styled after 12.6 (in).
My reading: 4.6120 (in)
